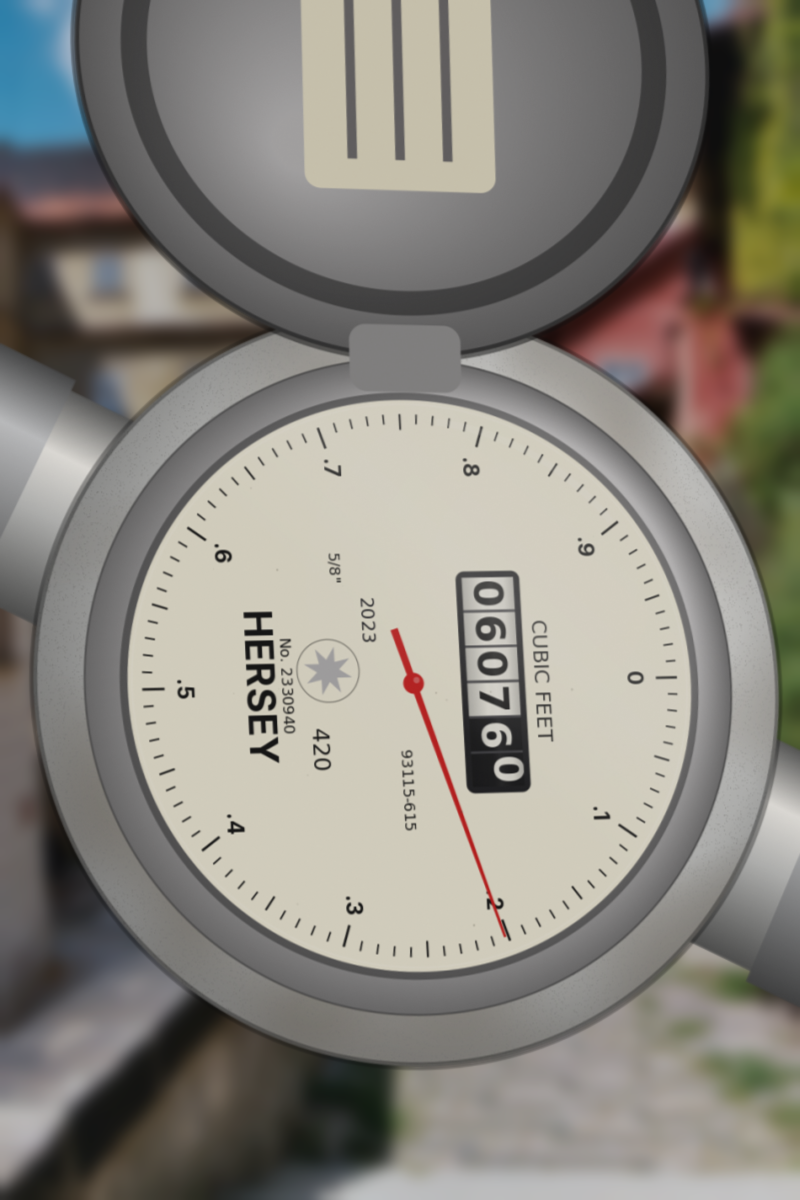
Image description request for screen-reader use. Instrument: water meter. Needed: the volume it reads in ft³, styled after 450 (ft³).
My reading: 60760.20 (ft³)
